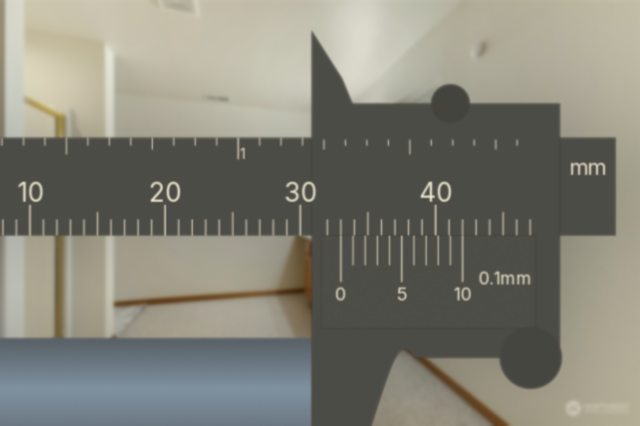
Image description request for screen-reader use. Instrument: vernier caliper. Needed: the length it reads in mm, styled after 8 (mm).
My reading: 33.0 (mm)
